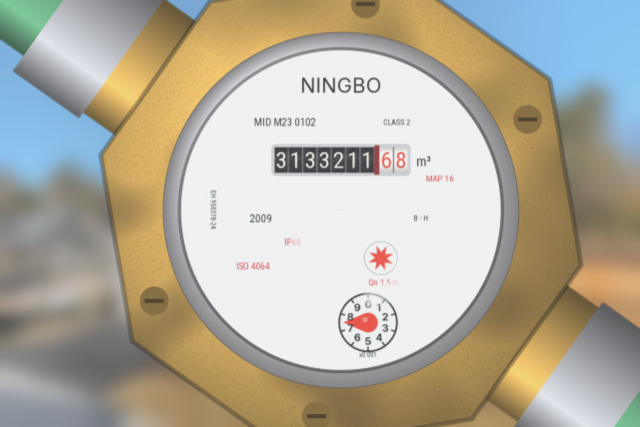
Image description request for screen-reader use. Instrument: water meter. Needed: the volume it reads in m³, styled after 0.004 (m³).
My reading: 3133211.687 (m³)
